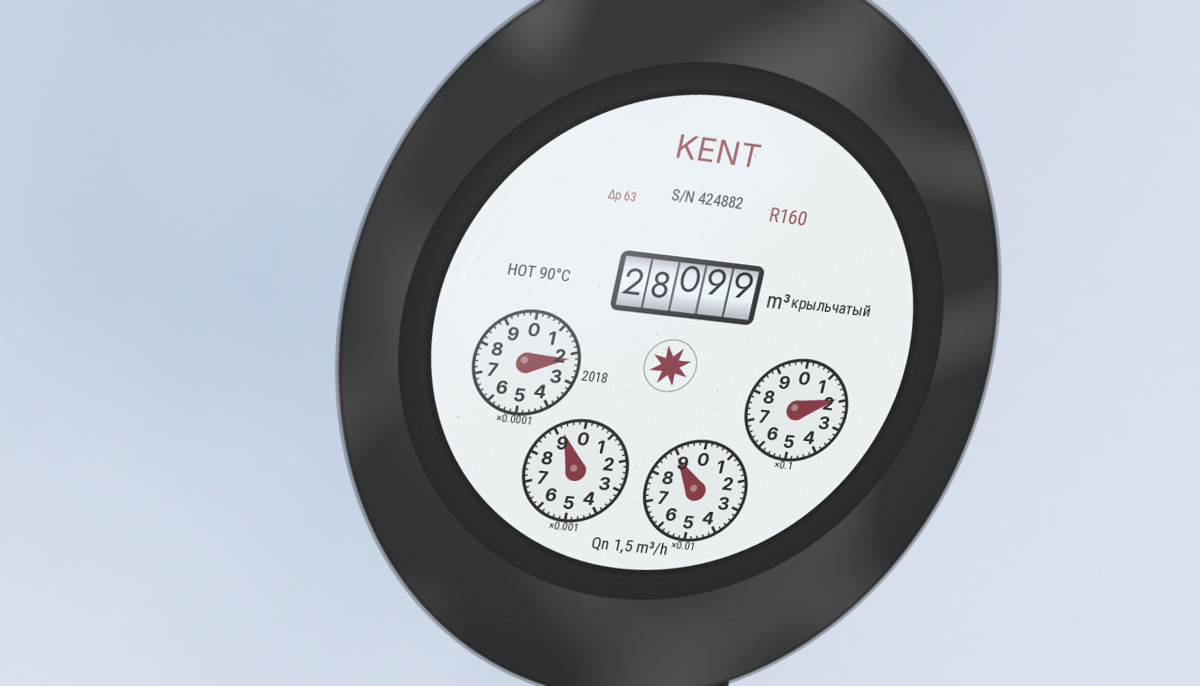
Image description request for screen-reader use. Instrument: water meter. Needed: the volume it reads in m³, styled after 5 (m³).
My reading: 28099.1892 (m³)
